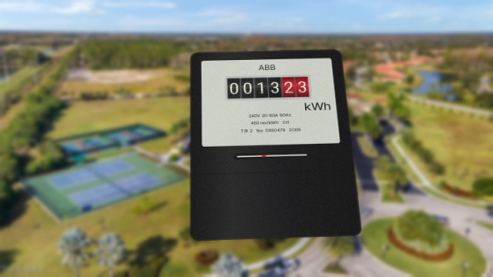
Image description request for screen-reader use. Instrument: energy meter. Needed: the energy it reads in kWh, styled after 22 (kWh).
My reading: 13.23 (kWh)
